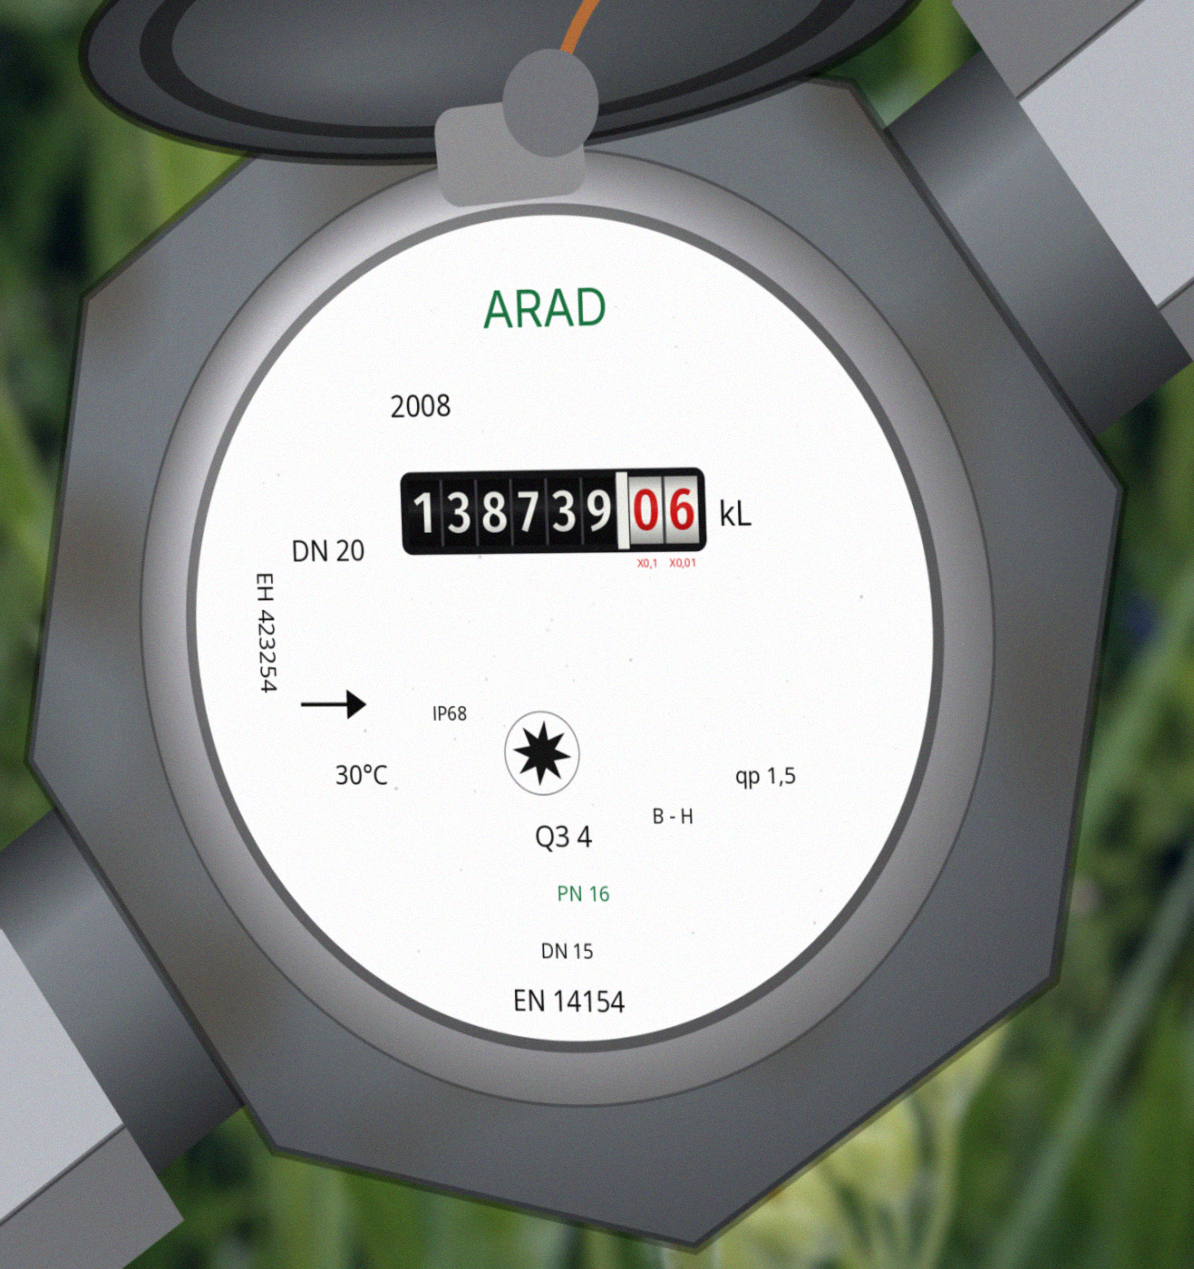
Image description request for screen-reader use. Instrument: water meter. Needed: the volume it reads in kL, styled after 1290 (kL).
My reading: 138739.06 (kL)
